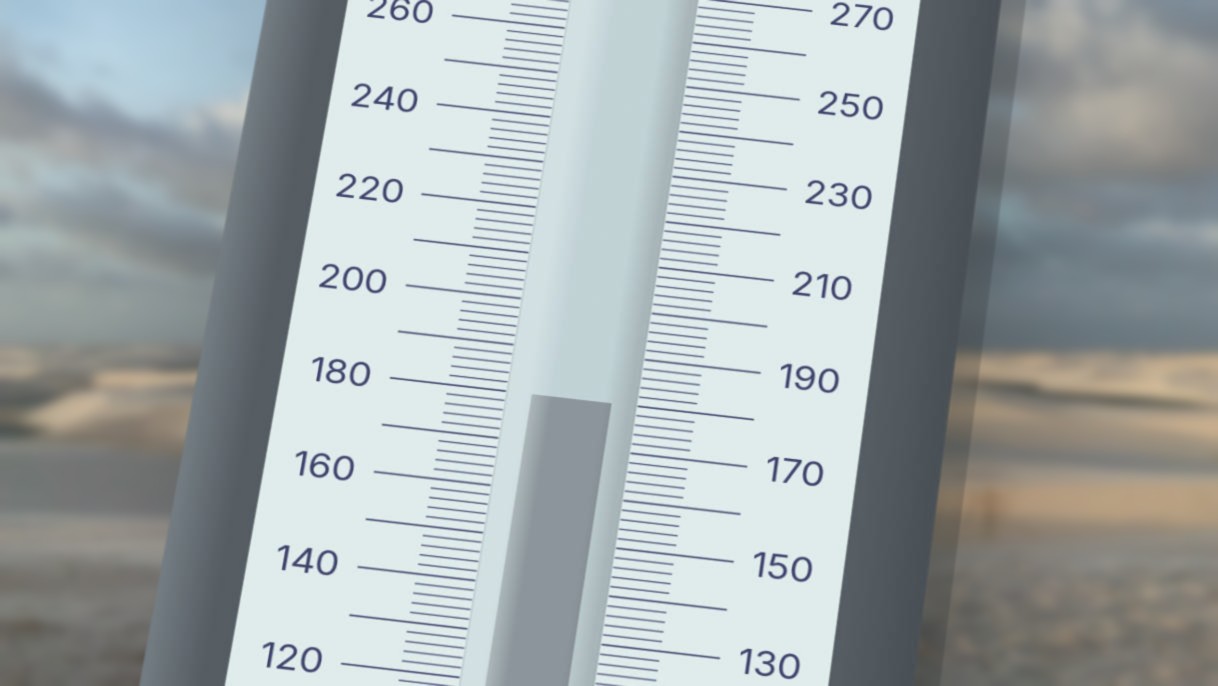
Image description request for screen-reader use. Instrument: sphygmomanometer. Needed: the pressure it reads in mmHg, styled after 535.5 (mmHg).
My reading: 180 (mmHg)
